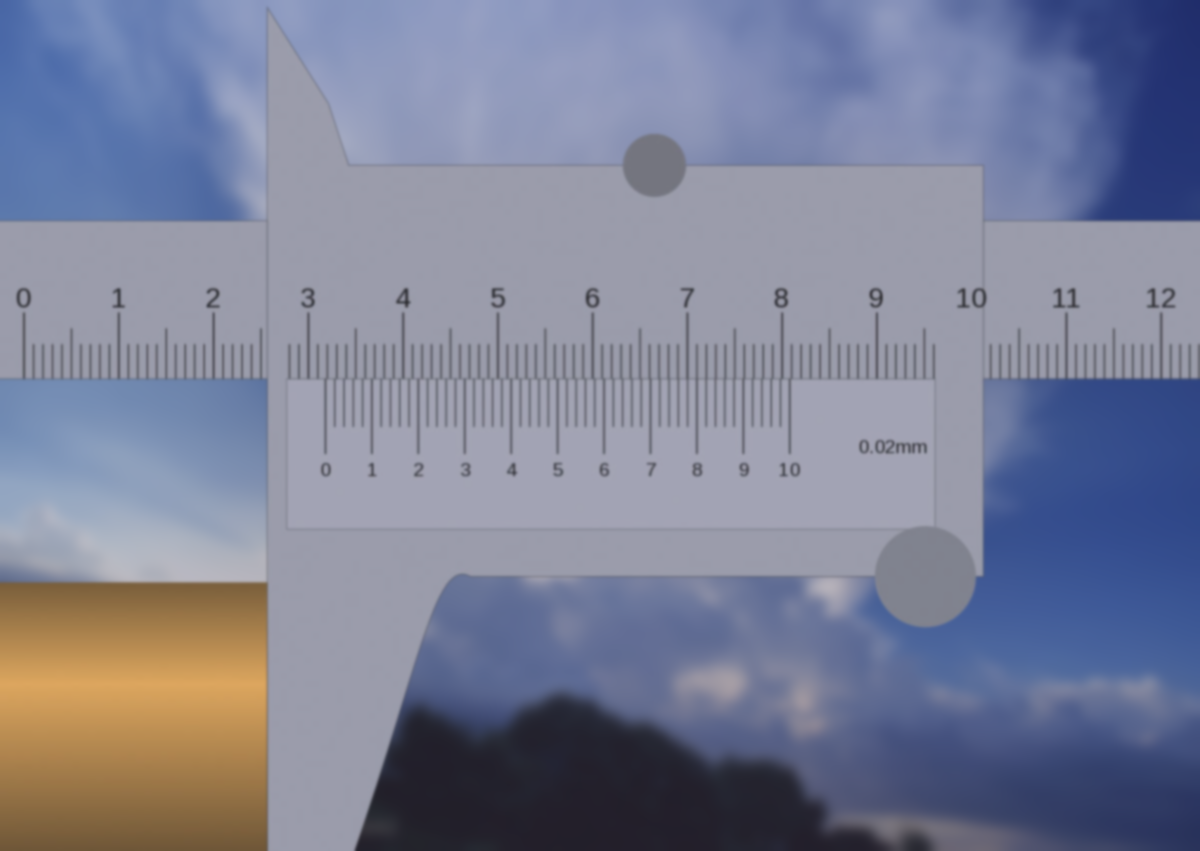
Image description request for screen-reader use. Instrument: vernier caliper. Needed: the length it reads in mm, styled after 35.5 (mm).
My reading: 31.8 (mm)
